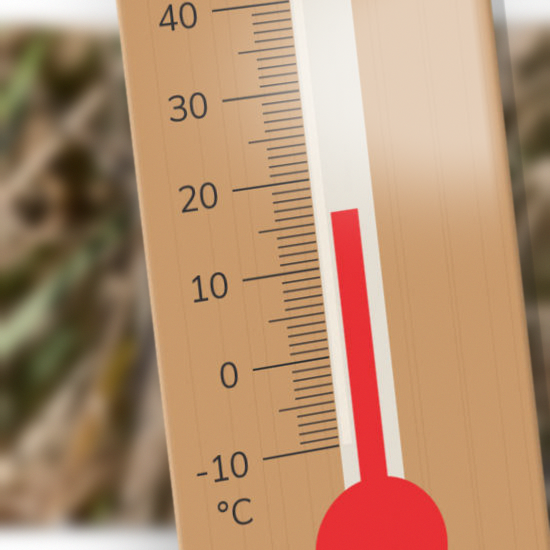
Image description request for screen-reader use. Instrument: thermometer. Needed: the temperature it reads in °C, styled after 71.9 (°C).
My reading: 16 (°C)
